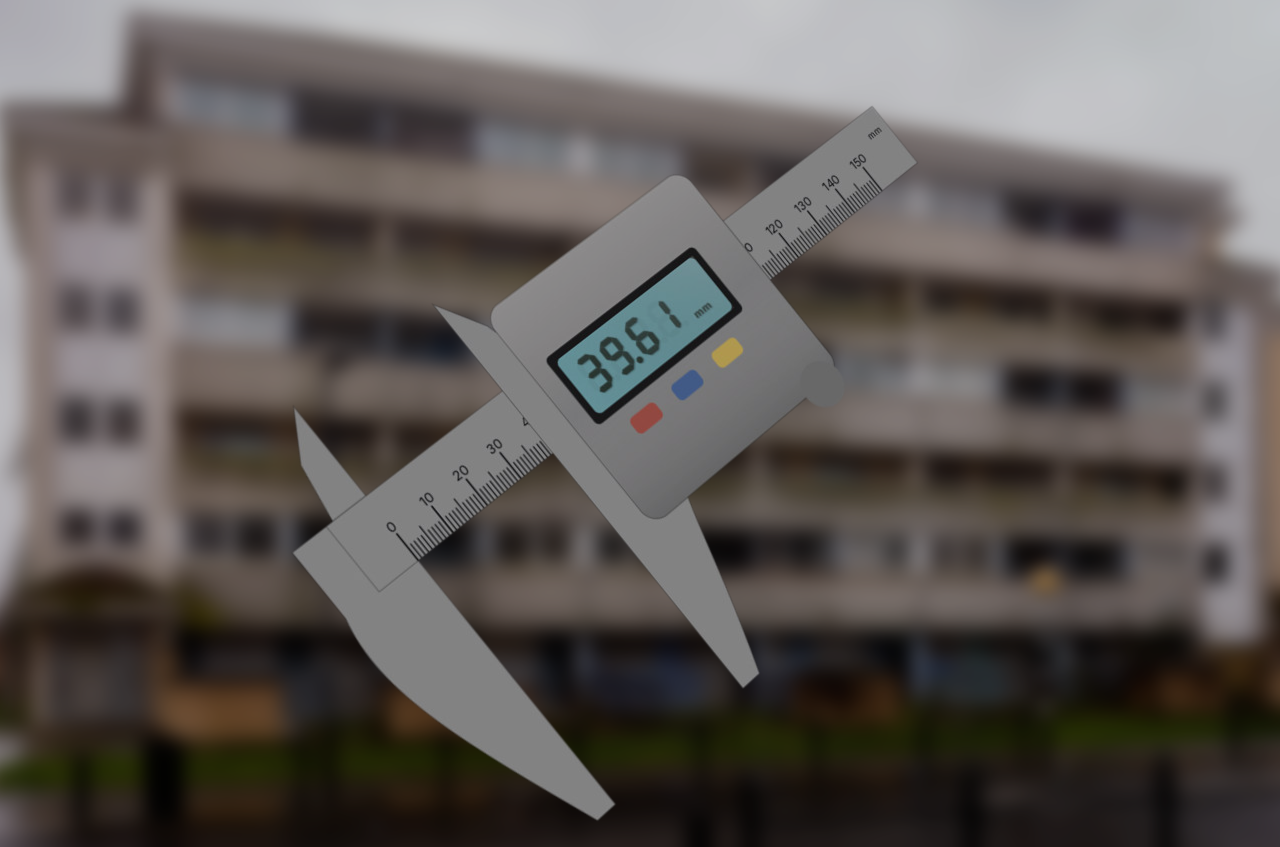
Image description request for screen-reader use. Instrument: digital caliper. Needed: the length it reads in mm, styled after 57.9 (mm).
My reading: 39.61 (mm)
